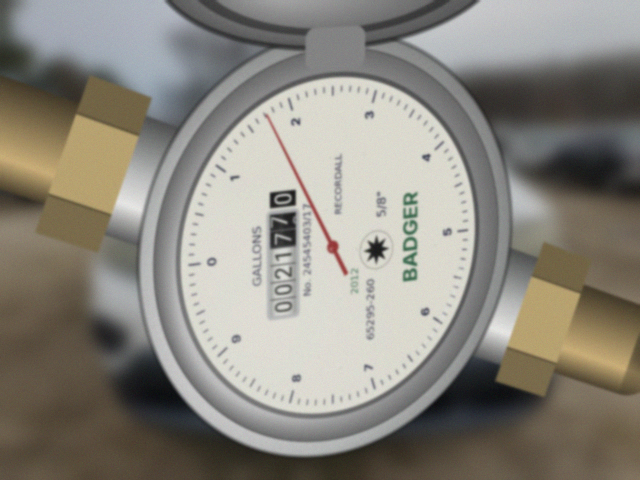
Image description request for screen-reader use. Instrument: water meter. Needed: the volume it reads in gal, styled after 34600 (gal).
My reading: 21771.7 (gal)
